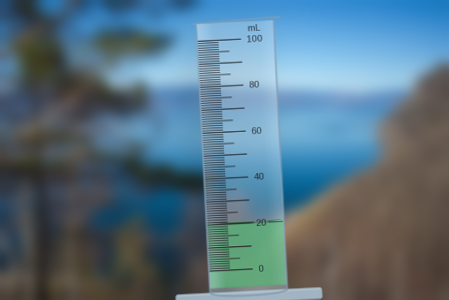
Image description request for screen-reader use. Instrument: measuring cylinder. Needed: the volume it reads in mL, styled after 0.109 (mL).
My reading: 20 (mL)
